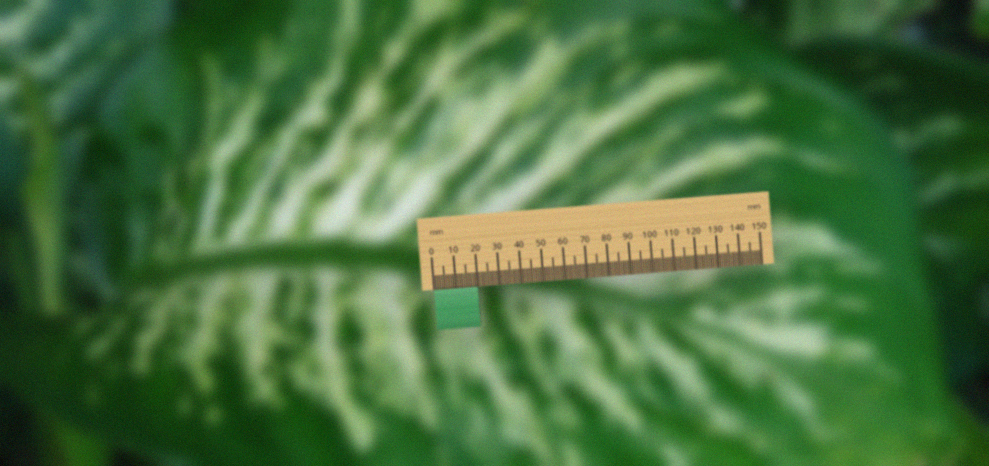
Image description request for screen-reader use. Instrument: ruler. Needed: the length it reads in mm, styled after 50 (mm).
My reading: 20 (mm)
